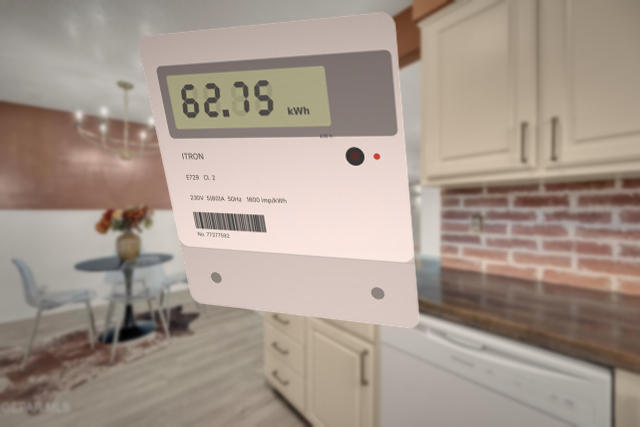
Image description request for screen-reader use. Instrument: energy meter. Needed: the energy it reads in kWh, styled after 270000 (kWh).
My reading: 62.75 (kWh)
